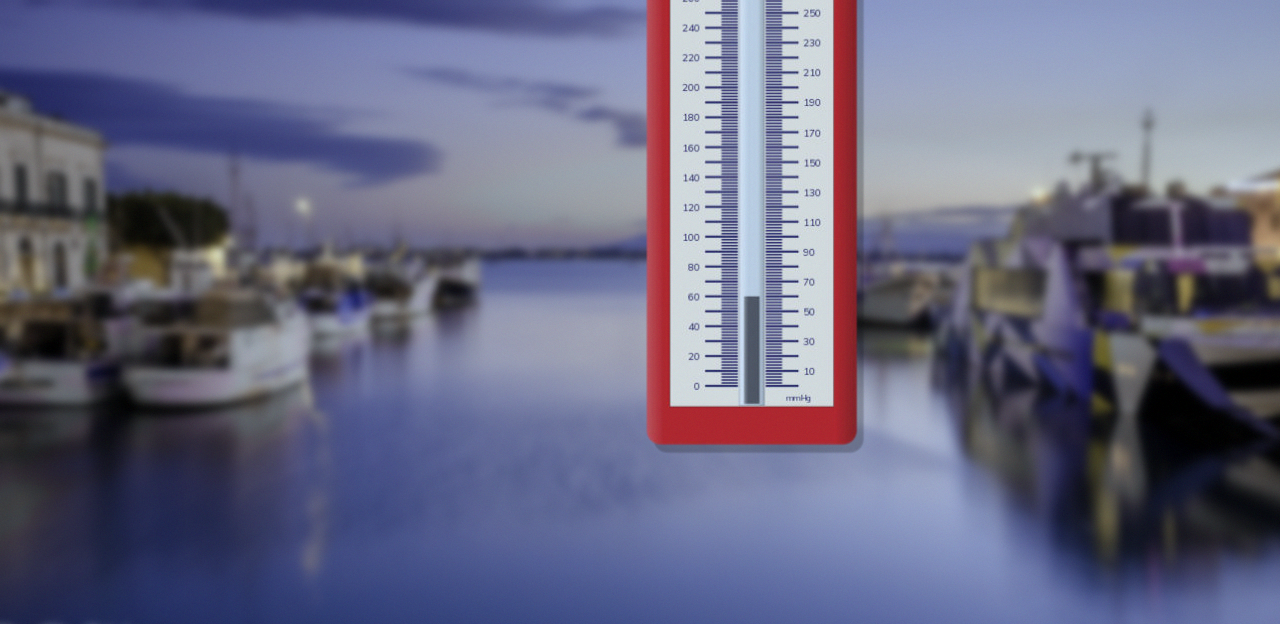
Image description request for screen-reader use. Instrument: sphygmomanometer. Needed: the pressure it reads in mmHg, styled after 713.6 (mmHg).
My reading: 60 (mmHg)
